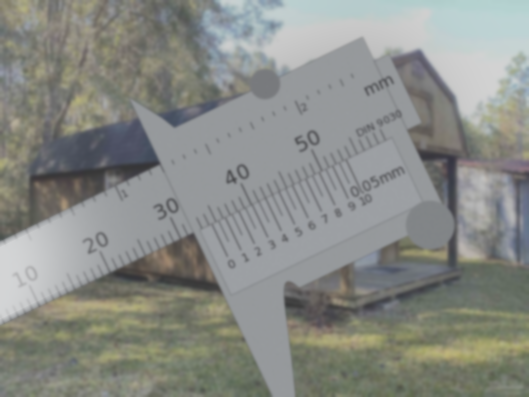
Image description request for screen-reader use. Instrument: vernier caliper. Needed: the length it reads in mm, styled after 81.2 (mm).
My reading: 34.4 (mm)
